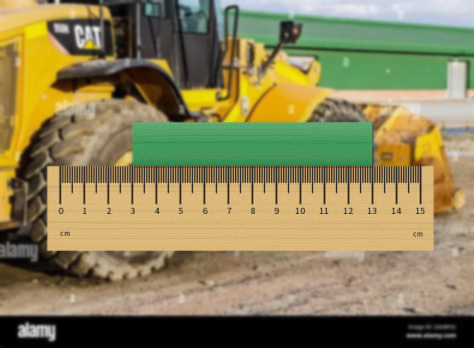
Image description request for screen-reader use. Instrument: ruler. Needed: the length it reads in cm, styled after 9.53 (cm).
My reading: 10 (cm)
